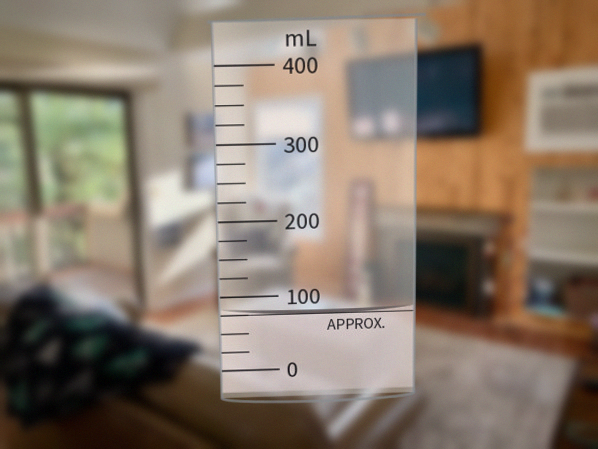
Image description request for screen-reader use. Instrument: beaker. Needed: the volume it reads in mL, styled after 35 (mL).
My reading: 75 (mL)
